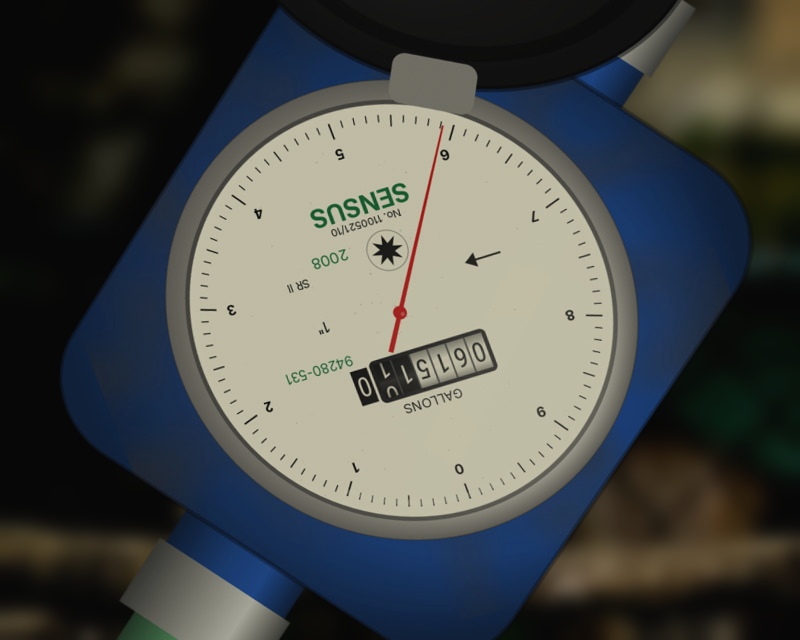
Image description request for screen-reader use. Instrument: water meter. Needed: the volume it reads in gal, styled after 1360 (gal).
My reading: 615105.9 (gal)
